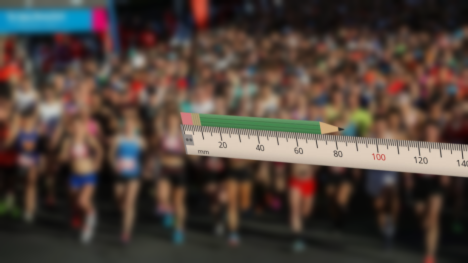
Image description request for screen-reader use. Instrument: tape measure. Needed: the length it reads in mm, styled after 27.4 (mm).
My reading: 85 (mm)
